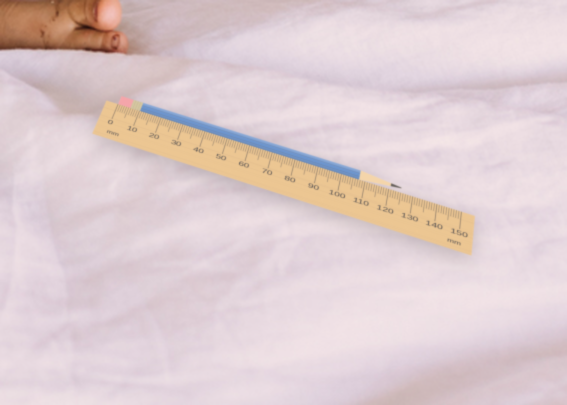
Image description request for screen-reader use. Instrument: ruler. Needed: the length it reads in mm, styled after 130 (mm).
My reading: 125 (mm)
